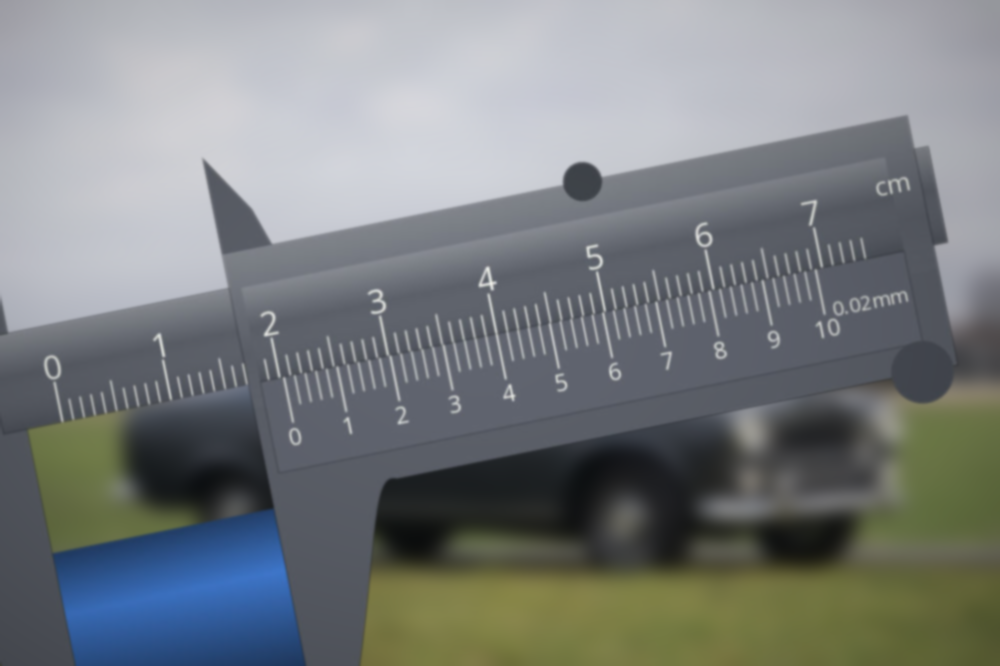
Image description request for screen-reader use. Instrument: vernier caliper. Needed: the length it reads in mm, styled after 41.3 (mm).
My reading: 20.4 (mm)
